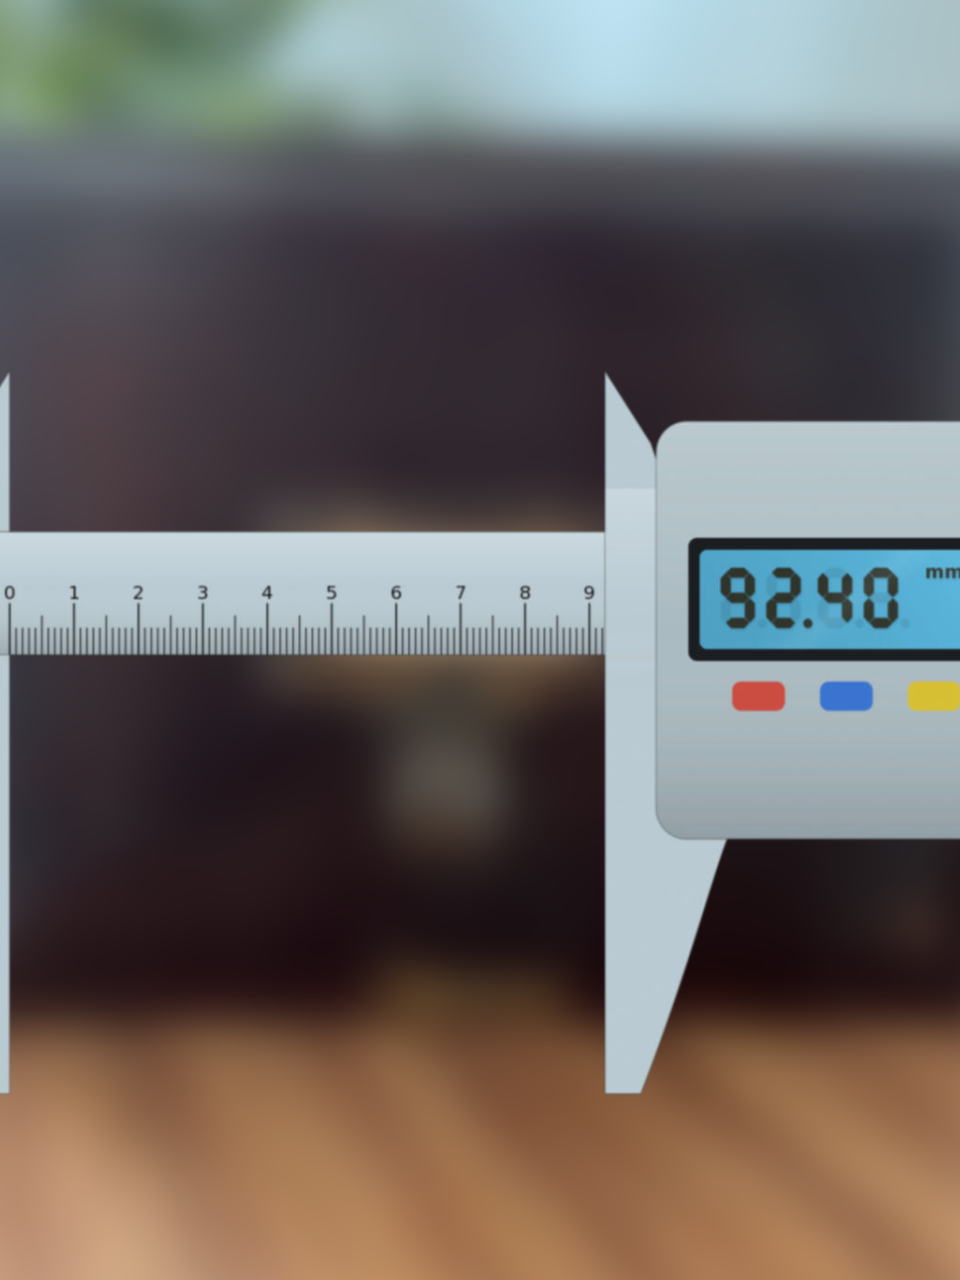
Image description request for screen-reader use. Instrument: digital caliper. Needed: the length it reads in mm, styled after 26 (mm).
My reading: 92.40 (mm)
